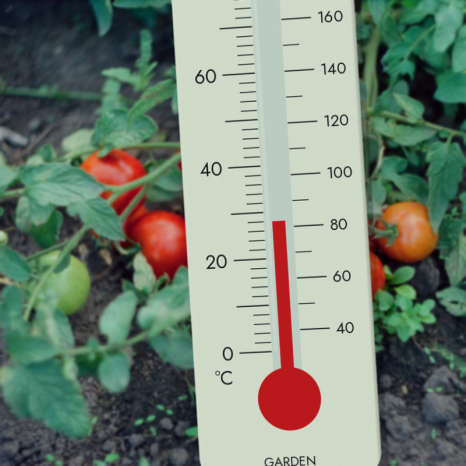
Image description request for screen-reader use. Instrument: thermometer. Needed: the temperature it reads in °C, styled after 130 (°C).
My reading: 28 (°C)
